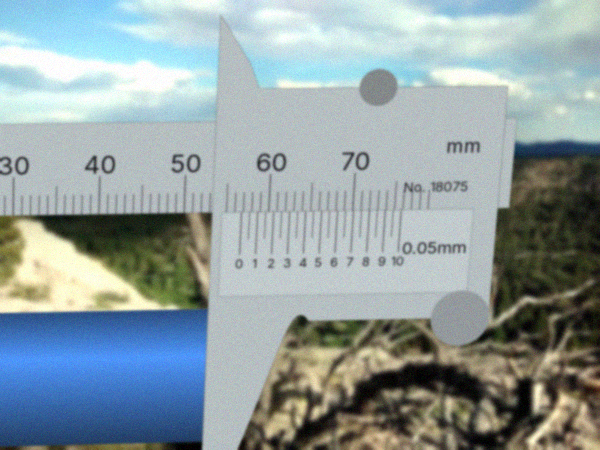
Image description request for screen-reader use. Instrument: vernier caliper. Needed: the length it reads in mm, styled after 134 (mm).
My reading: 56.8 (mm)
